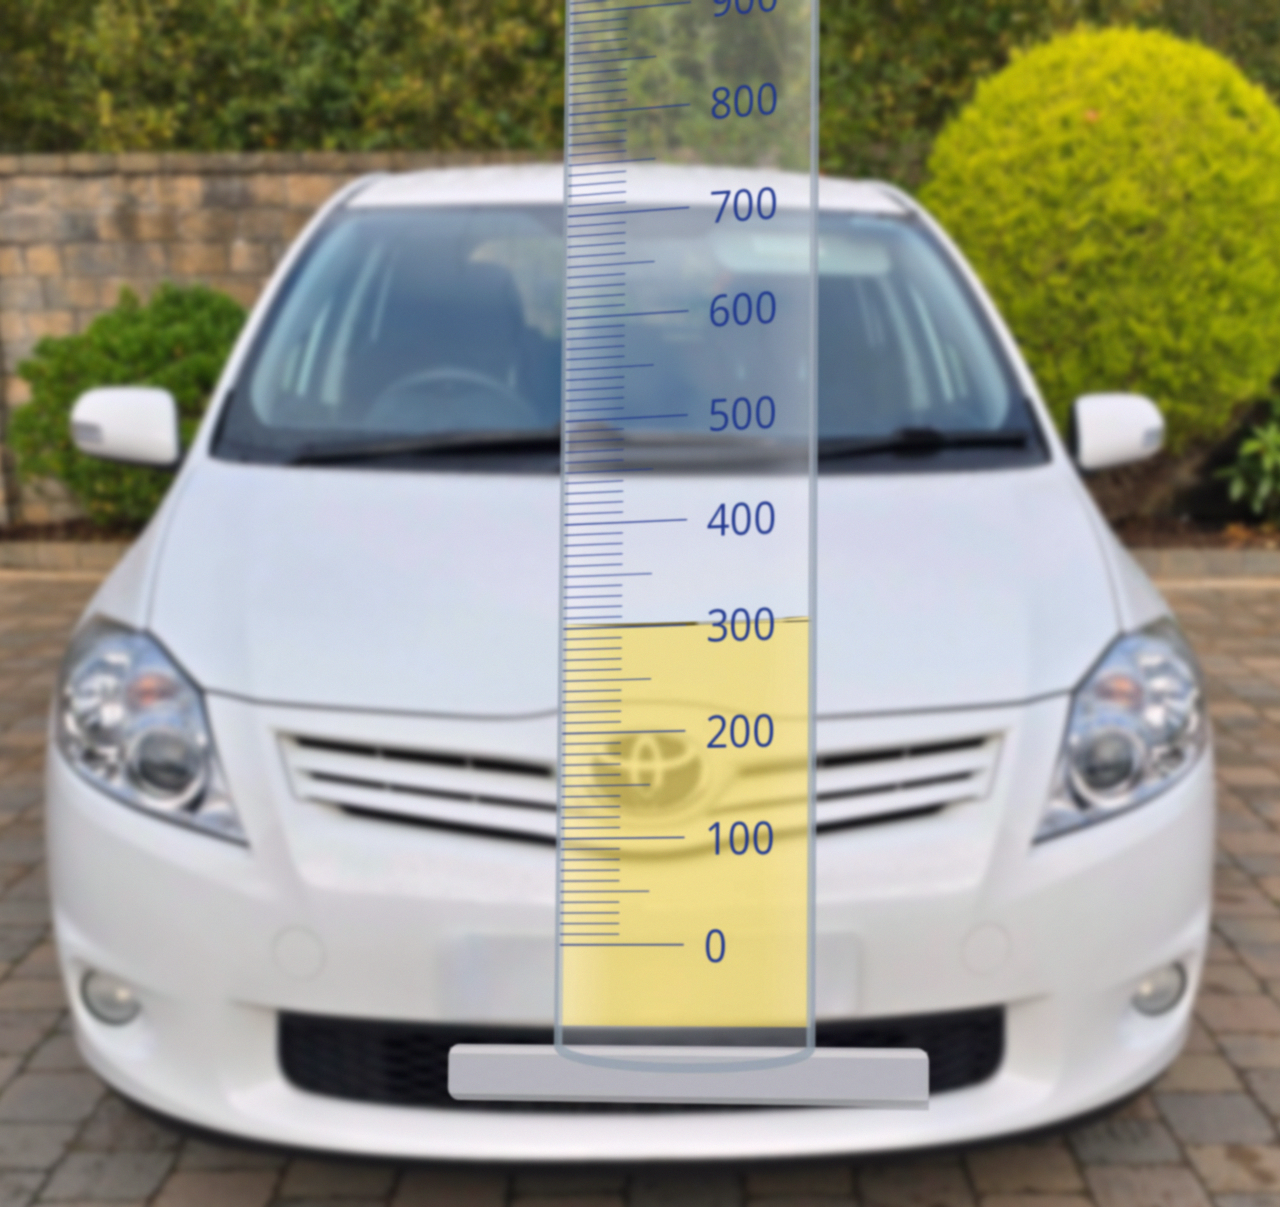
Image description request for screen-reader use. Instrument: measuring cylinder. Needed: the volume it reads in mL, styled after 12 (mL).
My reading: 300 (mL)
